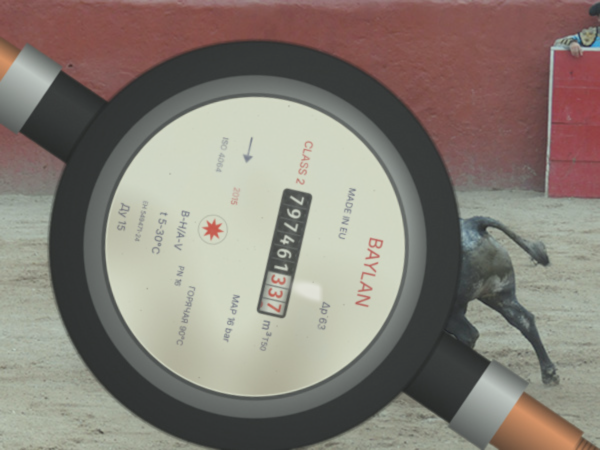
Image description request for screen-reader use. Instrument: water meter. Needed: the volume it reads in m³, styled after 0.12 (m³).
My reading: 797461.337 (m³)
